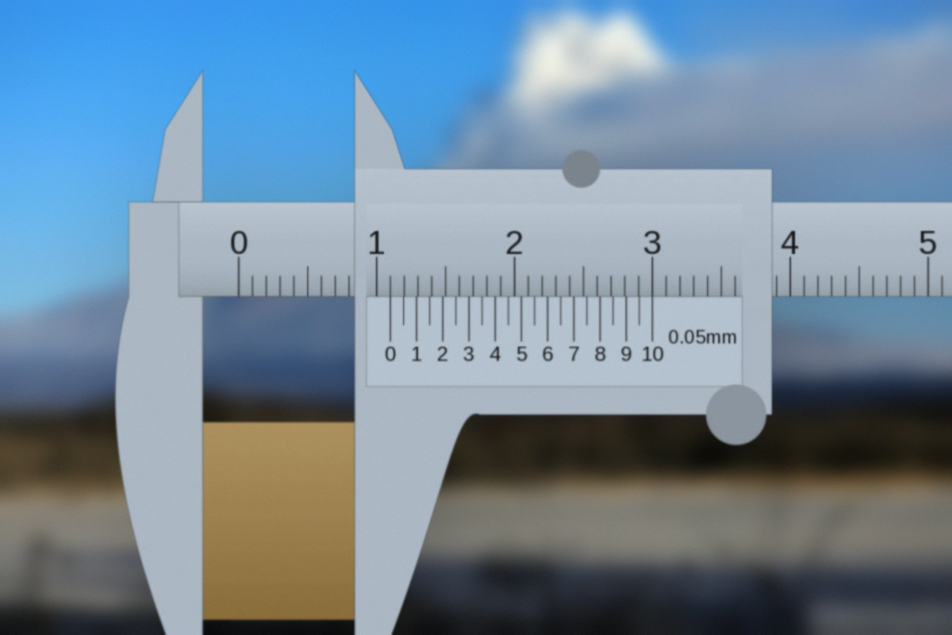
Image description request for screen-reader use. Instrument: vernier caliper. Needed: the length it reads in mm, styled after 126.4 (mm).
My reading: 11.0 (mm)
